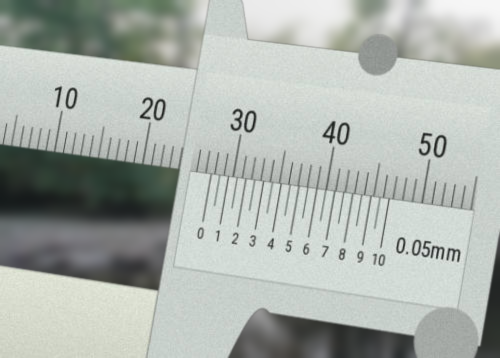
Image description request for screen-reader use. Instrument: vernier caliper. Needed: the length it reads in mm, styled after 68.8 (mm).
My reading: 27.6 (mm)
